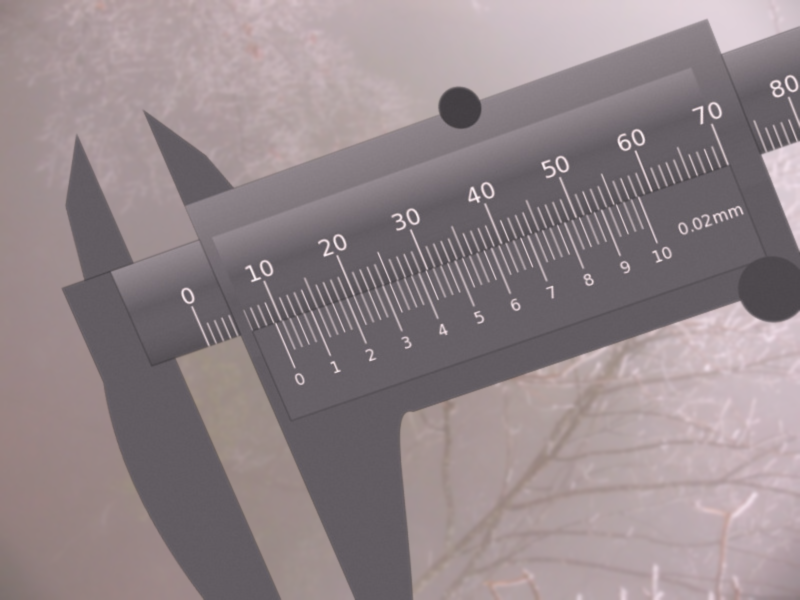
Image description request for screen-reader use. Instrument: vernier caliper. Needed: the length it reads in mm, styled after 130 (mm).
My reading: 9.2 (mm)
